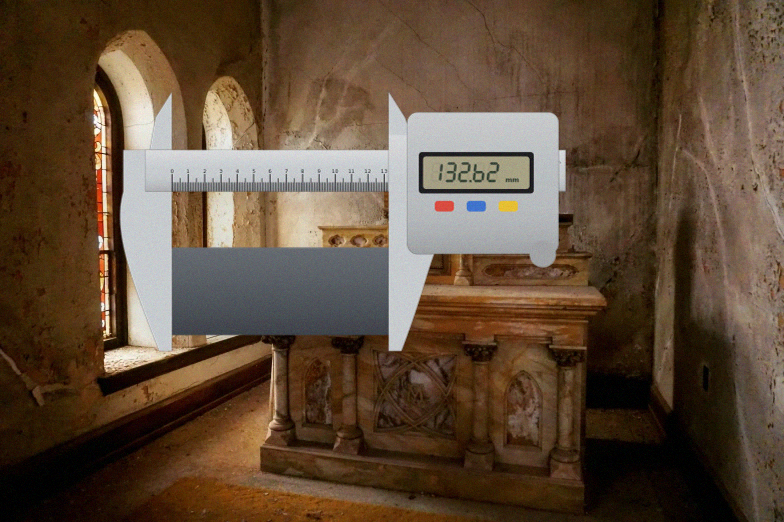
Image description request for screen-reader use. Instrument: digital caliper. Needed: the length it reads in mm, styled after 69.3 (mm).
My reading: 132.62 (mm)
